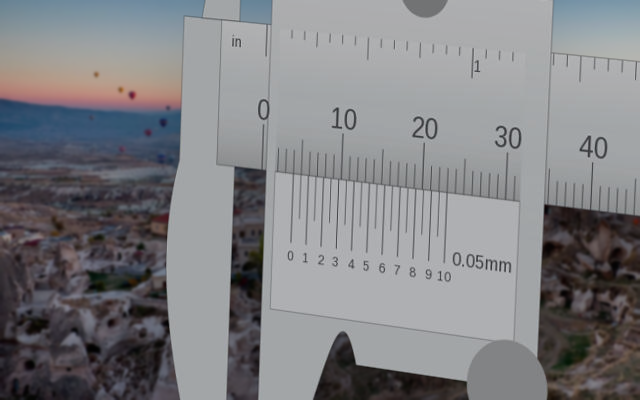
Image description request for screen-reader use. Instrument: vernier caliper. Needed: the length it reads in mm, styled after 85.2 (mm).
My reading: 4.0 (mm)
